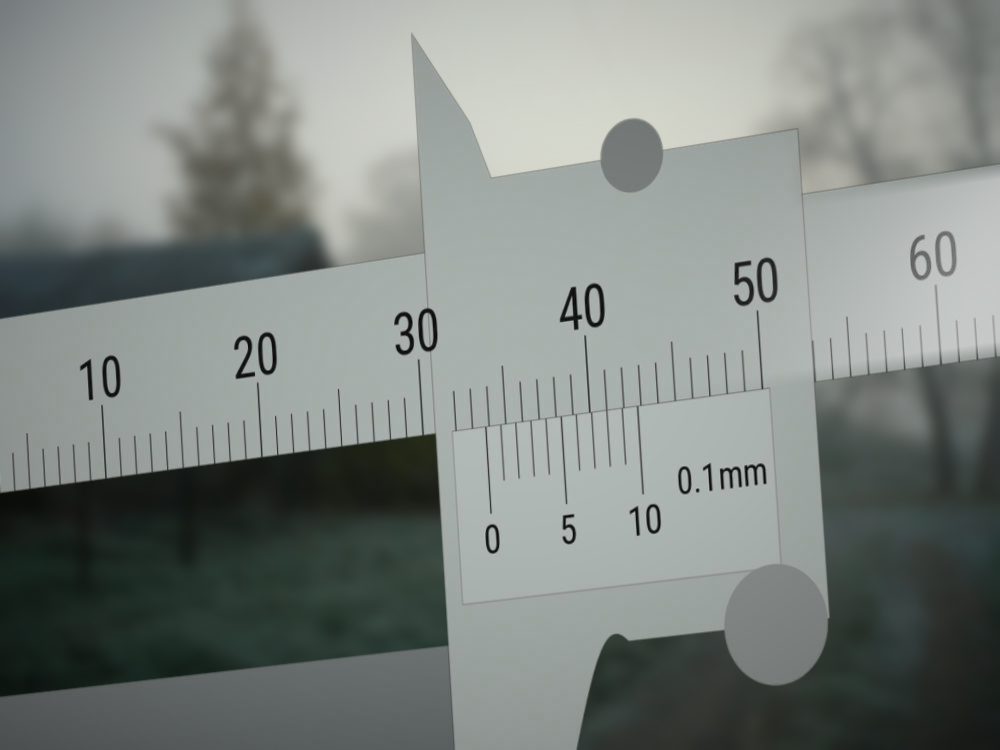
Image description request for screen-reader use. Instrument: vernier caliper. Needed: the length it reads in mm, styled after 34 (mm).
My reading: 33.8 (mm)
